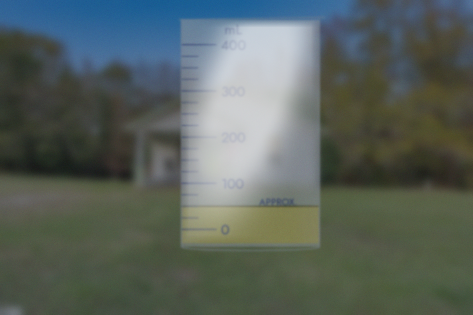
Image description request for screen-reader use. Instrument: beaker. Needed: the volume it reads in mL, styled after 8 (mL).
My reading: 50 (mL)
